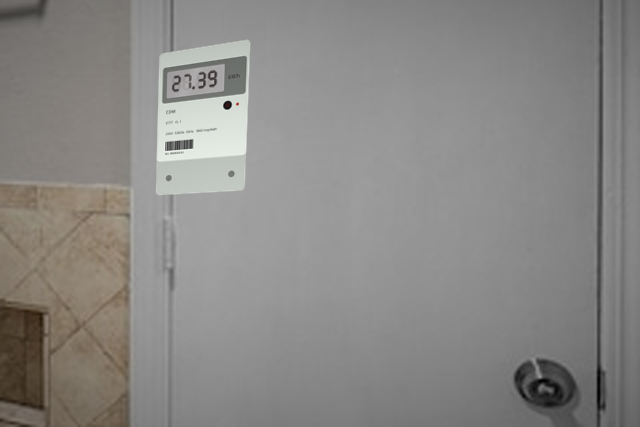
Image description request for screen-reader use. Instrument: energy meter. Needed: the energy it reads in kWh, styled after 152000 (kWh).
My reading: 27.39 (kWh)
